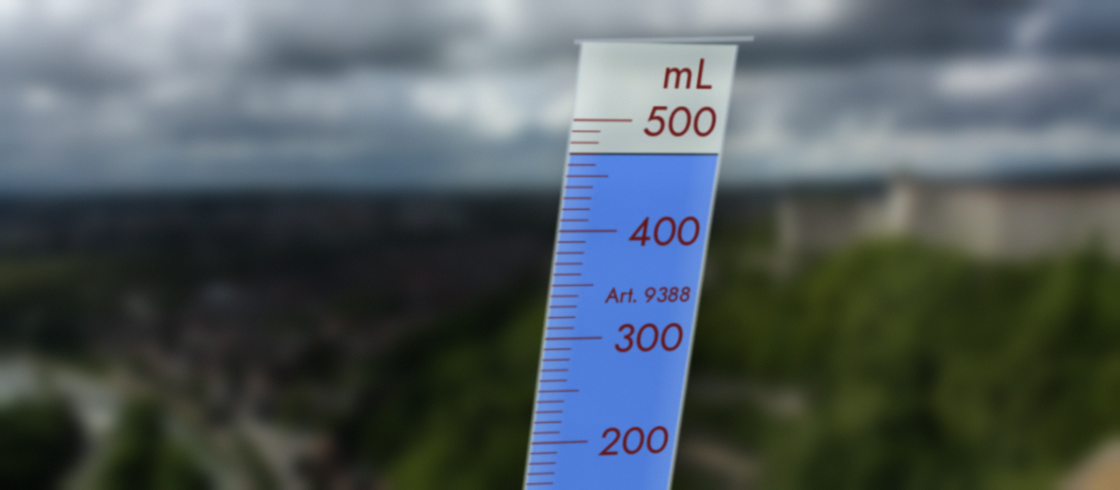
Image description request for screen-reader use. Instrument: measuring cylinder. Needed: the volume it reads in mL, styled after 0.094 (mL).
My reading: 470 (mL)
